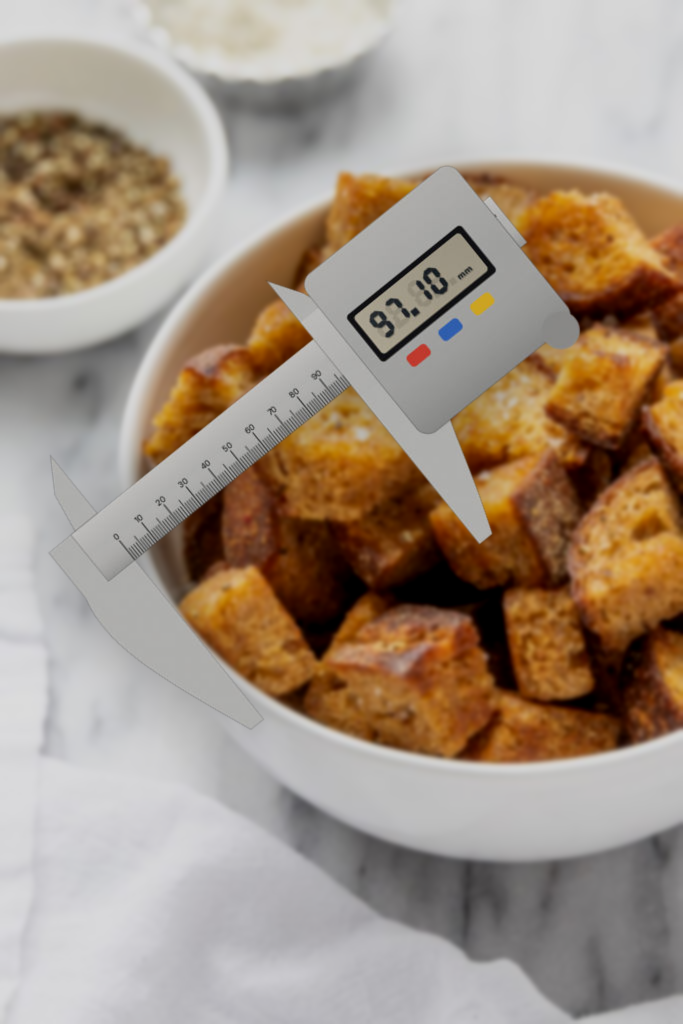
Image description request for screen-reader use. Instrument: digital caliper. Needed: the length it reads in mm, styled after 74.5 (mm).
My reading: 97.10 (mm)
